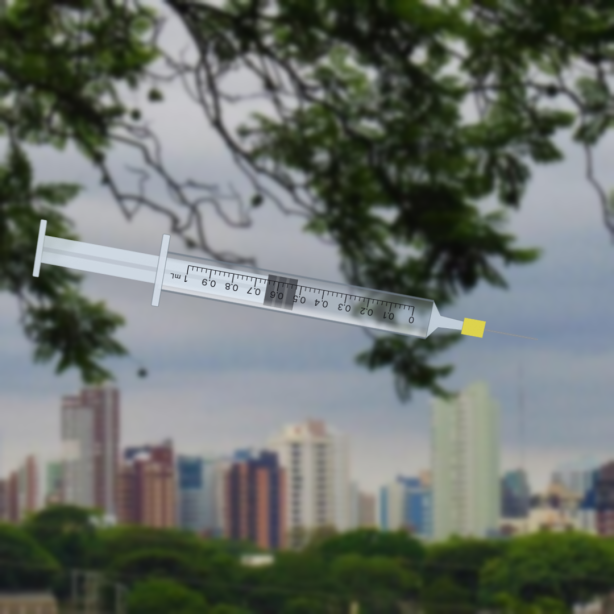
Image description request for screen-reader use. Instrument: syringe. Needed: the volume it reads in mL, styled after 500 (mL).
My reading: 0.52 (mL)
